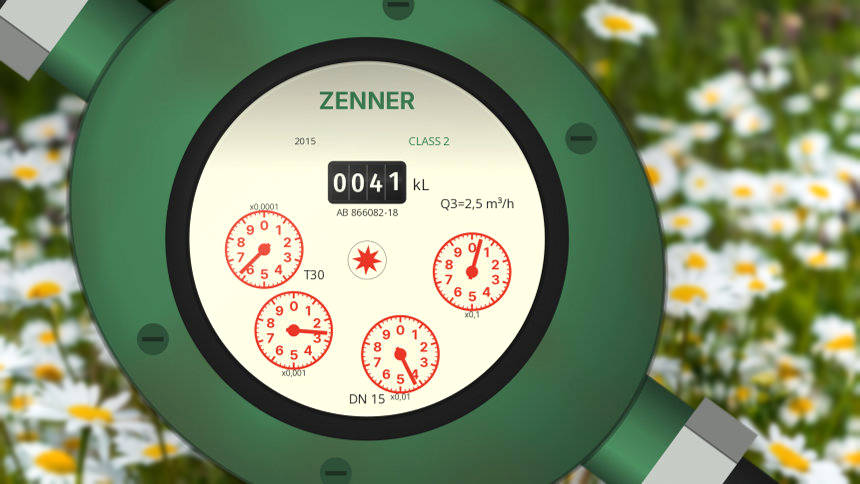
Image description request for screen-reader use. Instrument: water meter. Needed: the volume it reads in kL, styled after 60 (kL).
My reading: 41.0426 (kL)
